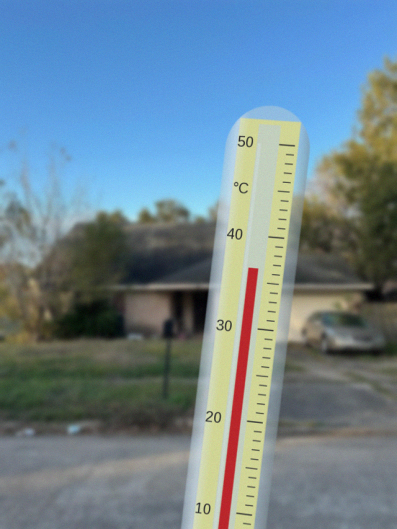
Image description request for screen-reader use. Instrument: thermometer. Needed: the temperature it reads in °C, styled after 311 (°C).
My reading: 36.5 (°C)
